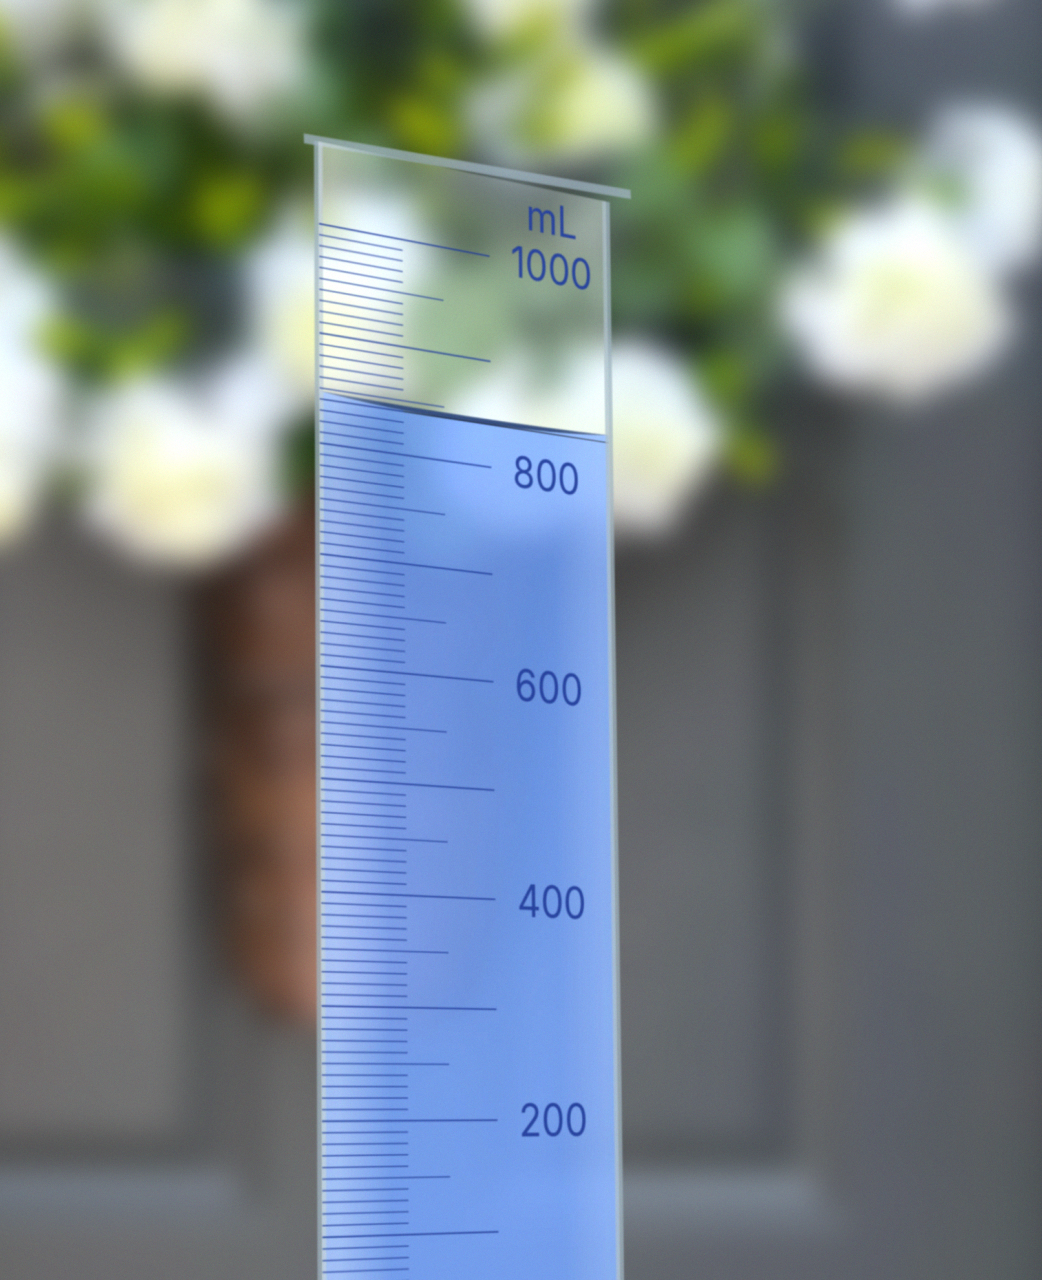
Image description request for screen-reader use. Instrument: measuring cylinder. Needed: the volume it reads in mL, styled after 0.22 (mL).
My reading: 840 (mL)
